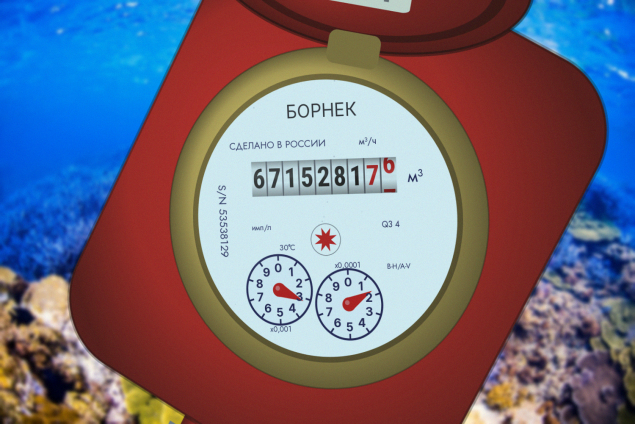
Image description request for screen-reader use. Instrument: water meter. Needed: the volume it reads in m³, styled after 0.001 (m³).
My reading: 6715281.7631 (m³)
